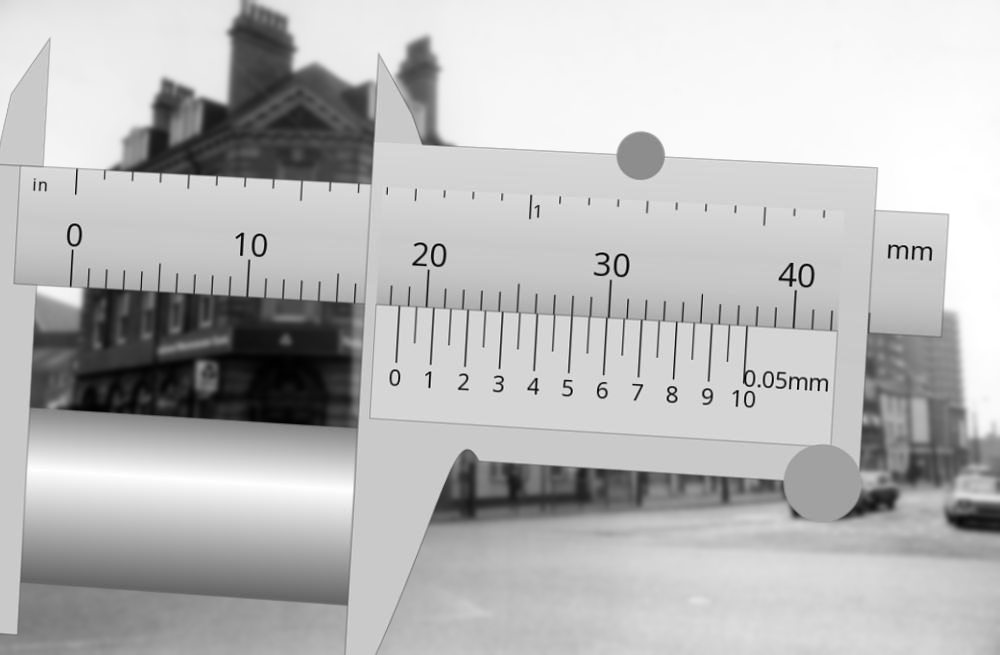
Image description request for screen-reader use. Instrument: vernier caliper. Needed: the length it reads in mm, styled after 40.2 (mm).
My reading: 18.5 (mm)
